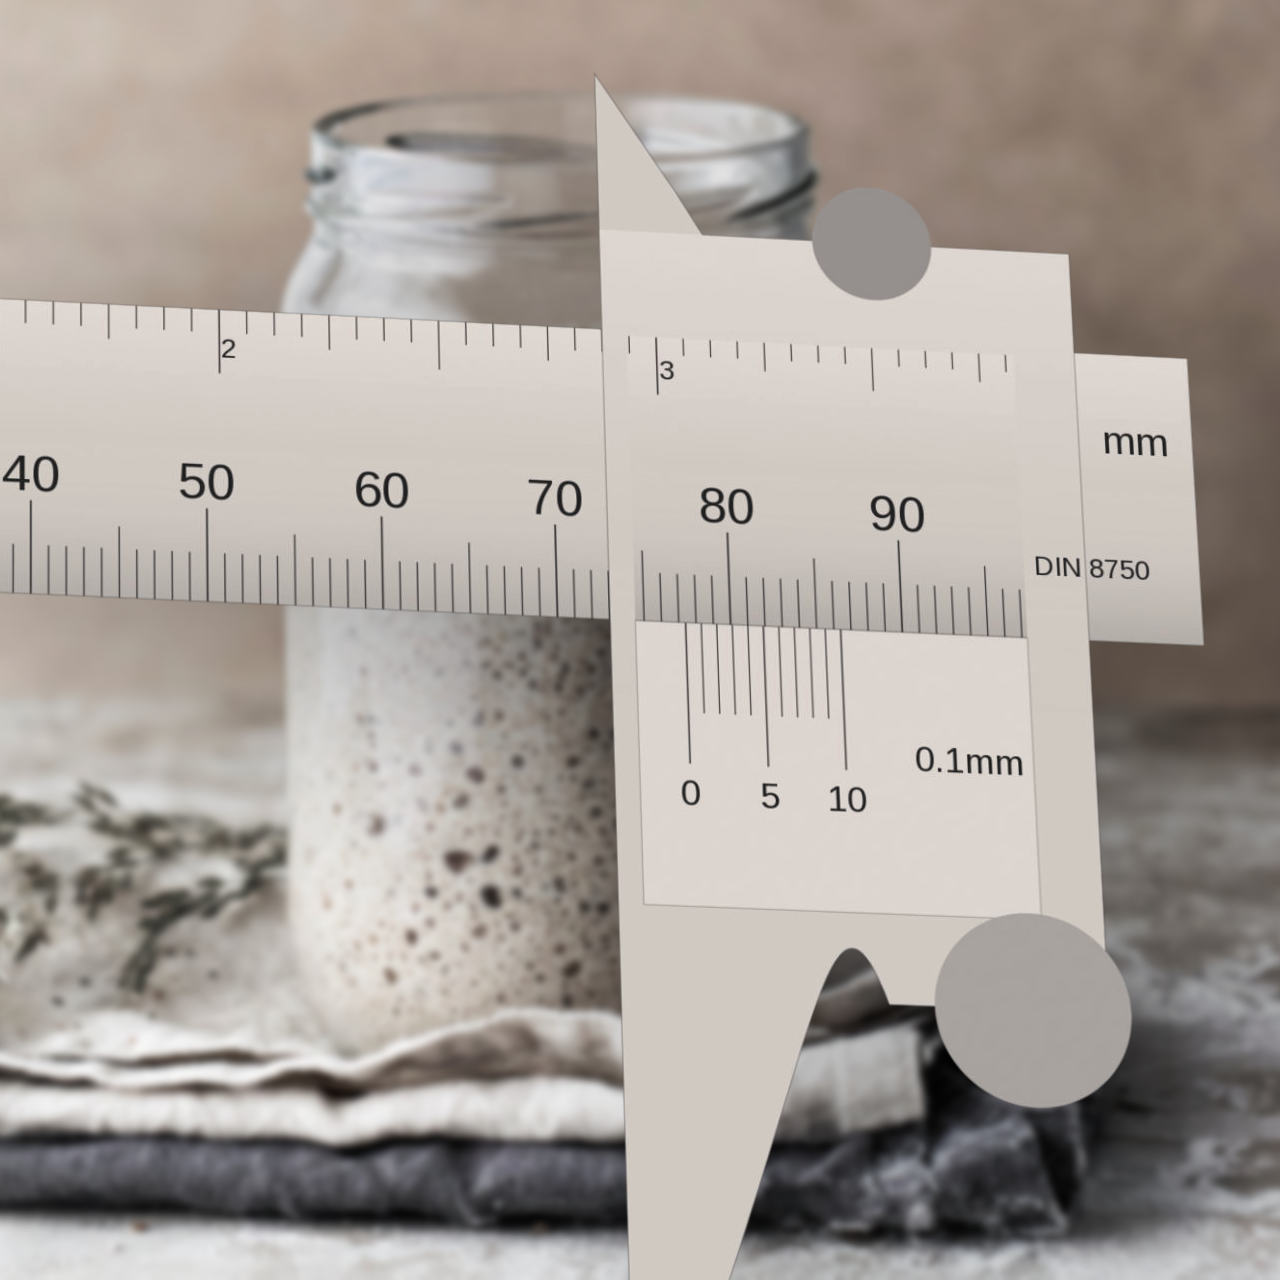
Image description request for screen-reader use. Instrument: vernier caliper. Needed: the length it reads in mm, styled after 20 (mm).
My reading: 77.4 (mm)
